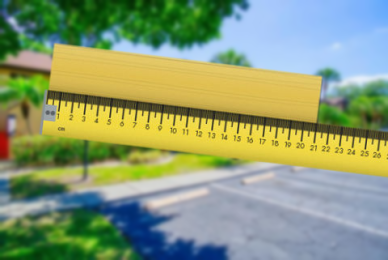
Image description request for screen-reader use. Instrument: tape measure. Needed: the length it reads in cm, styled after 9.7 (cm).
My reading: 21 (cm)
